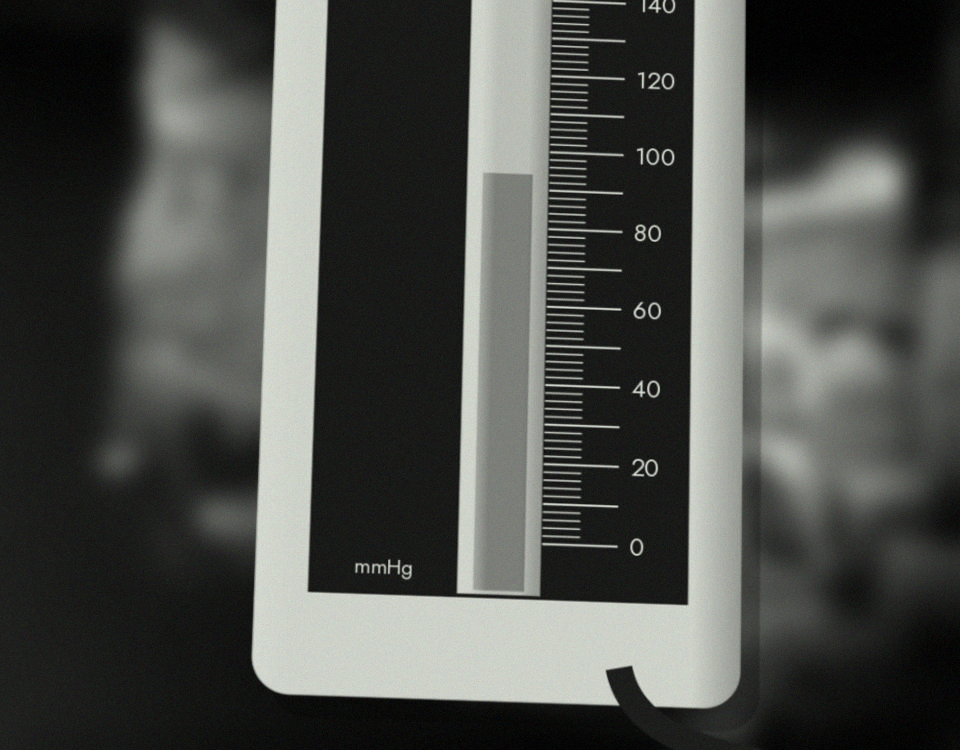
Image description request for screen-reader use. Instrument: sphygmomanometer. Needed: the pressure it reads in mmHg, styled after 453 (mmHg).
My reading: 94 (mmHg)
